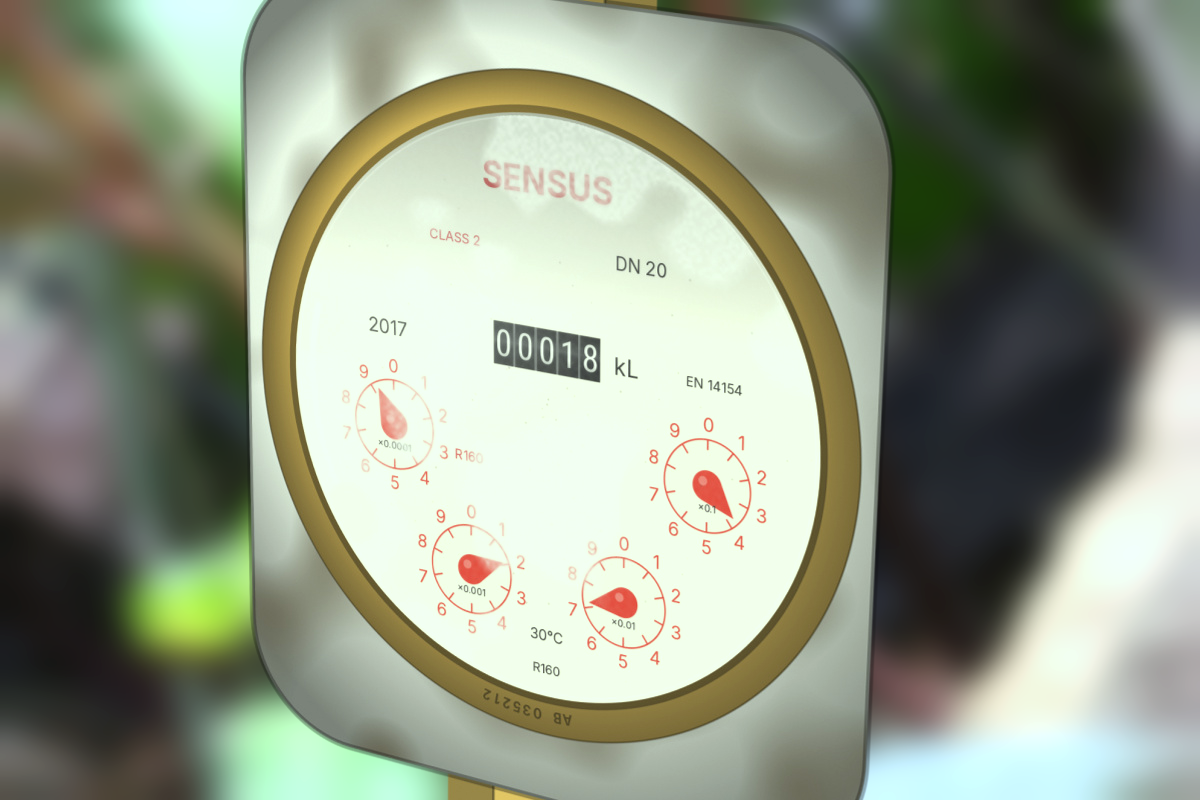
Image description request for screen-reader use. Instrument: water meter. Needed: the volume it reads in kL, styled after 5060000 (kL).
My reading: 18.3719 (kL)
